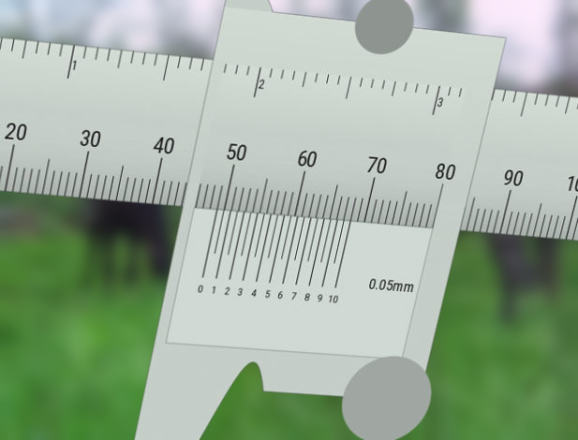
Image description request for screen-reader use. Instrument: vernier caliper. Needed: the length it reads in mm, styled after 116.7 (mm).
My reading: 49.0 (mm)
